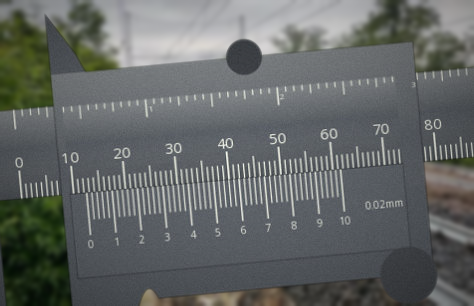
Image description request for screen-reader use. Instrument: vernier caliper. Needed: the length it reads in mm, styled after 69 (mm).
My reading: 12.5 (mm)
